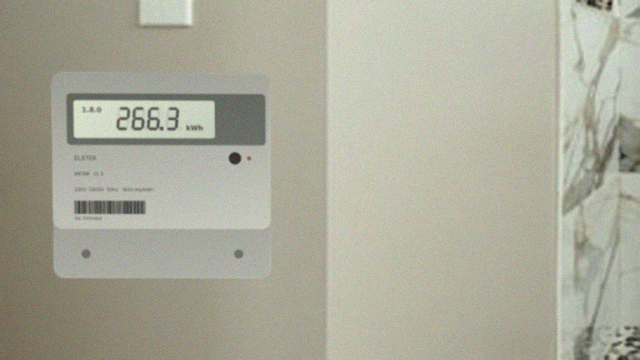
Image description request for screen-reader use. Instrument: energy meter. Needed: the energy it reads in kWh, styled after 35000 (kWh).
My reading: 266.3 (kWh)
